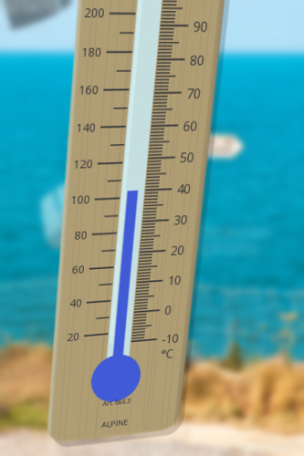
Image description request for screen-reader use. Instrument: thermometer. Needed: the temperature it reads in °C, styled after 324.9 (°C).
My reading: 40 (°C)
